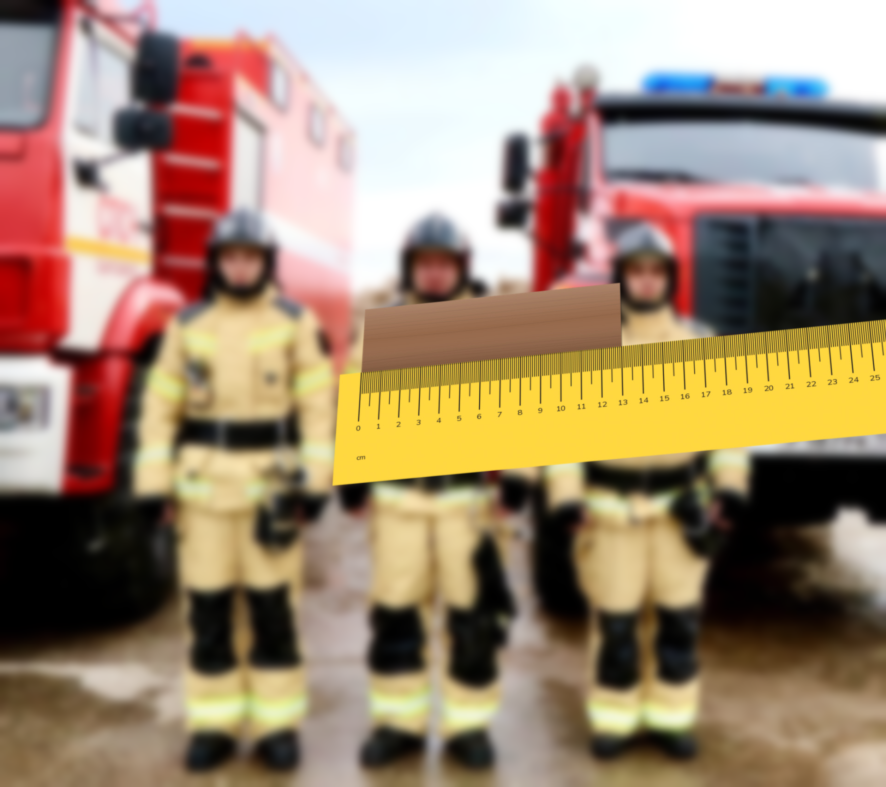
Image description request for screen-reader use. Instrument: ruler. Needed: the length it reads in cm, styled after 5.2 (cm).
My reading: 13 (cm)
